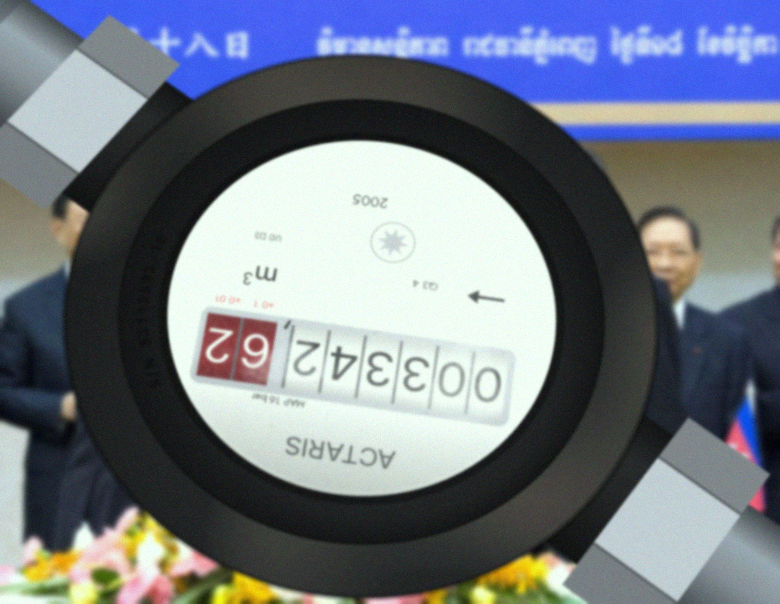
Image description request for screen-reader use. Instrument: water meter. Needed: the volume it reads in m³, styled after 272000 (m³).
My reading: 3342.62 (m³)
